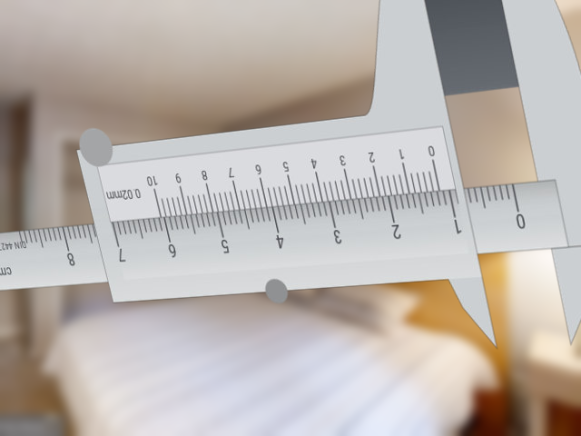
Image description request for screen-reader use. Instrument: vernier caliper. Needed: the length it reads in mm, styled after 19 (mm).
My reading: 11.6 (mm)
